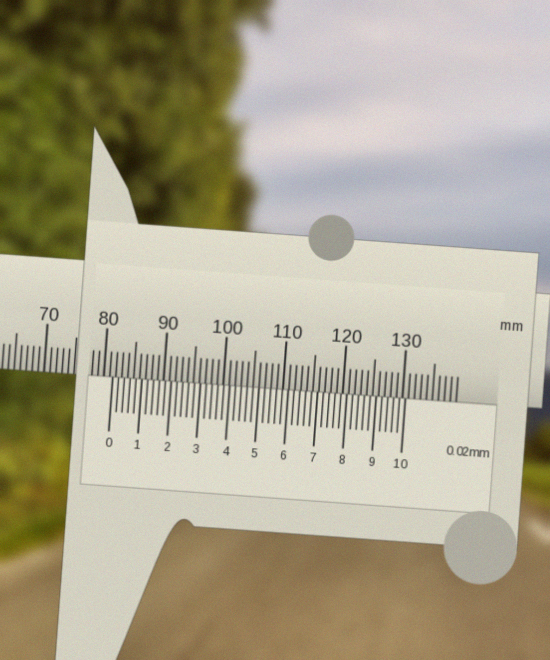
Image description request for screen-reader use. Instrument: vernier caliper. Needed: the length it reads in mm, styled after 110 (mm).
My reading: 81.5 (mm)
